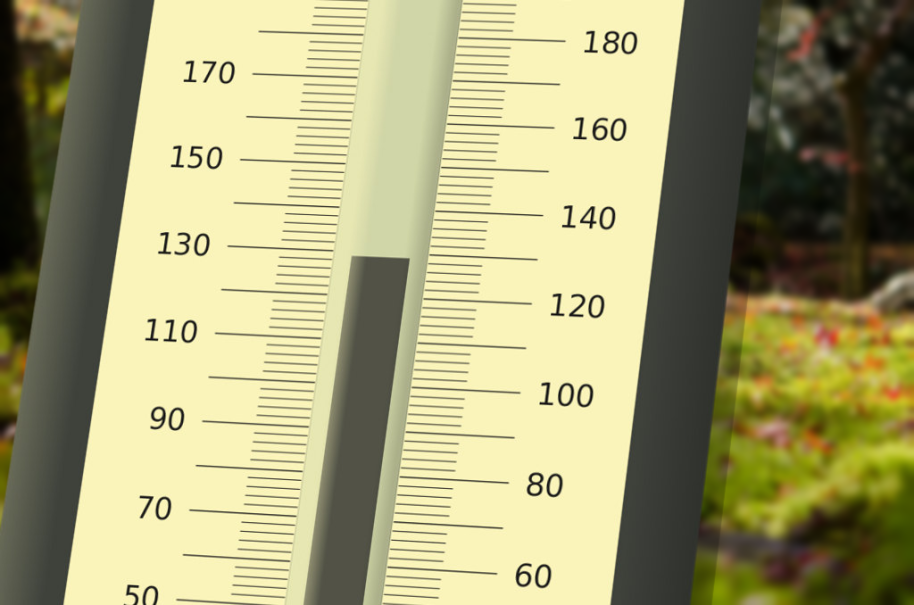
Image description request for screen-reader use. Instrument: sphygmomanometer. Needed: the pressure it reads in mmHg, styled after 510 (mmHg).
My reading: 129 (mmHg)
